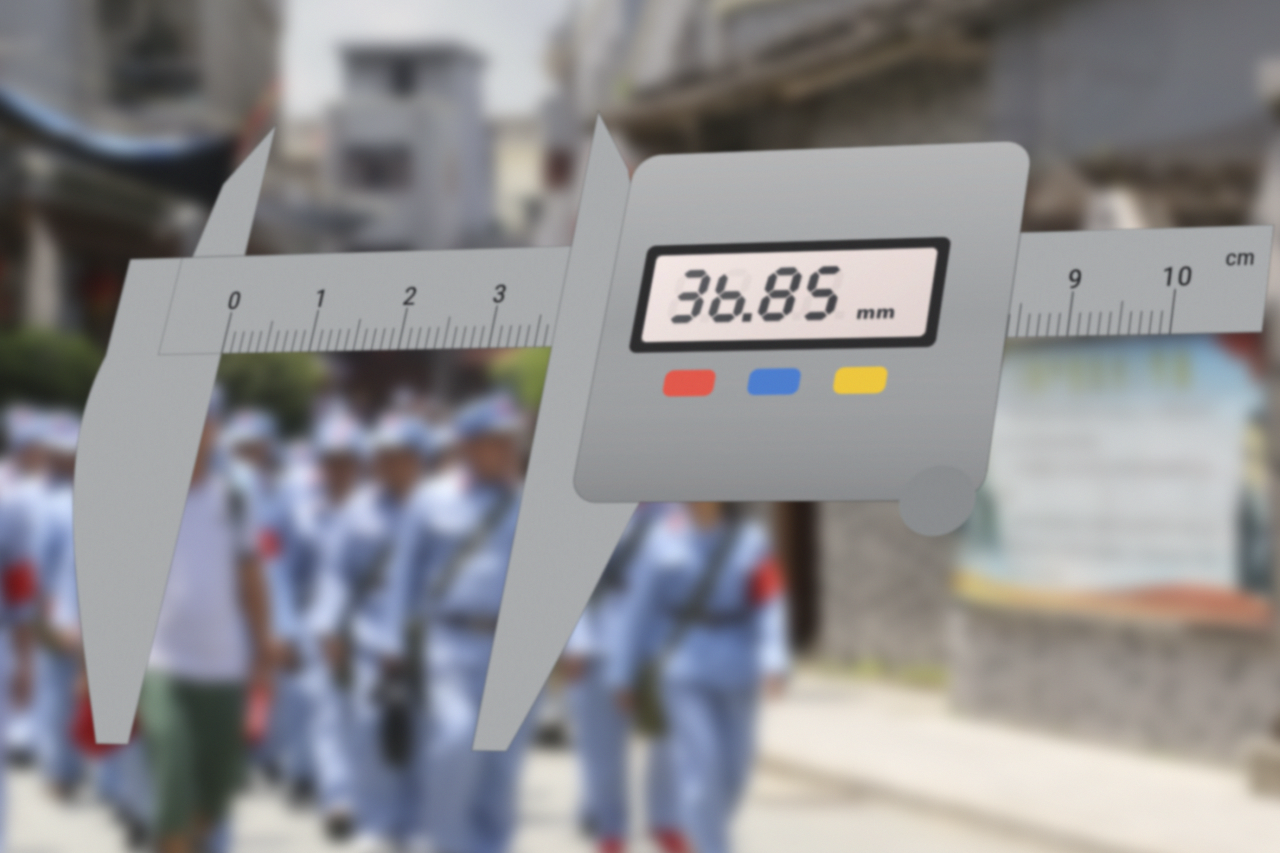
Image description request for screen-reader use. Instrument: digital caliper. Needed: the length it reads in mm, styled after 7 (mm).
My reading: 36.85 (mm)
